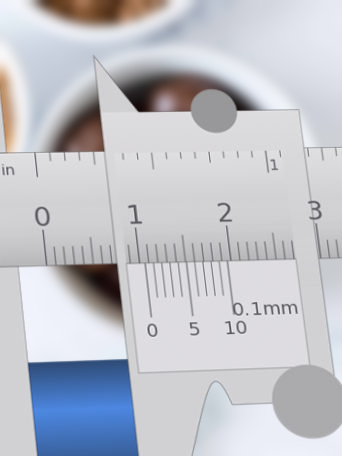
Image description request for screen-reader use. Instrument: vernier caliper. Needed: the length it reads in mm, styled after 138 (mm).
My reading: 10.6 (mm)
